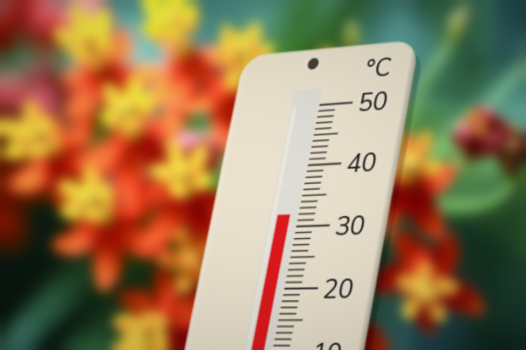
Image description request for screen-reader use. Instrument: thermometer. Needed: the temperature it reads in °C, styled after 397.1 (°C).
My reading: 32 (°C)
